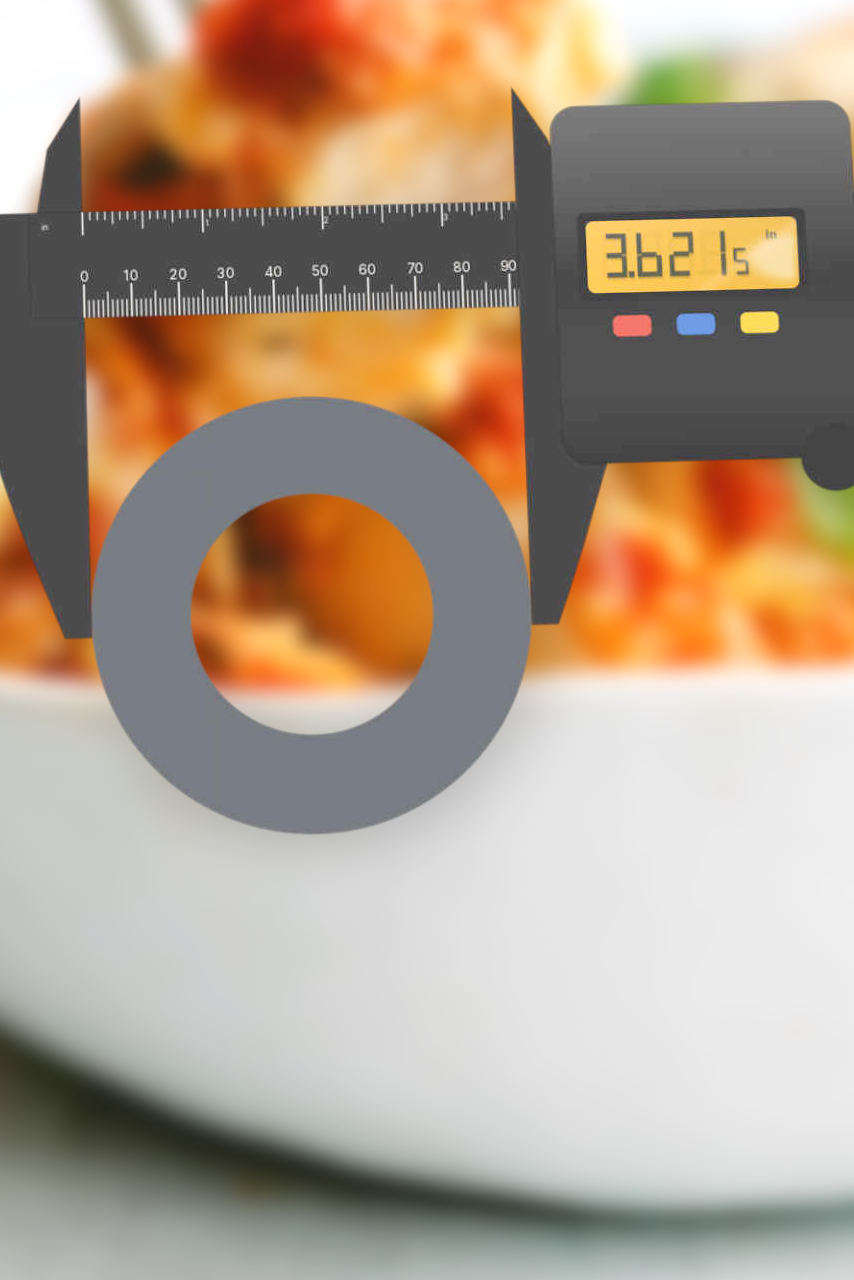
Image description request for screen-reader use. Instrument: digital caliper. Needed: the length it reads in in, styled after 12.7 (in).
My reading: 3.6215 (in)
